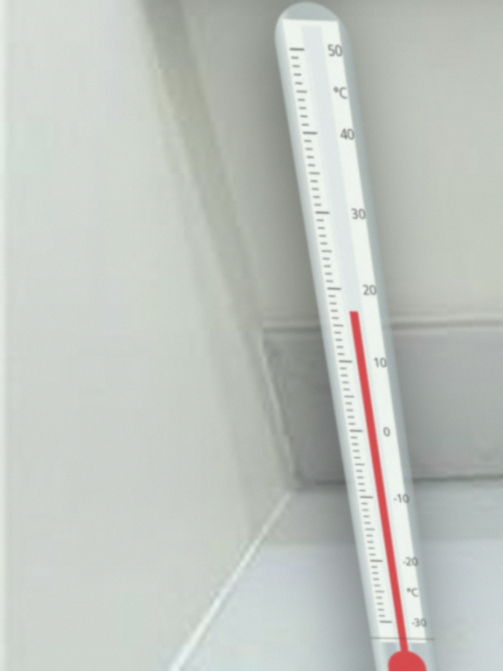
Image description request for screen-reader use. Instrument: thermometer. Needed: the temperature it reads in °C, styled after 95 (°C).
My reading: 17 (°C)
